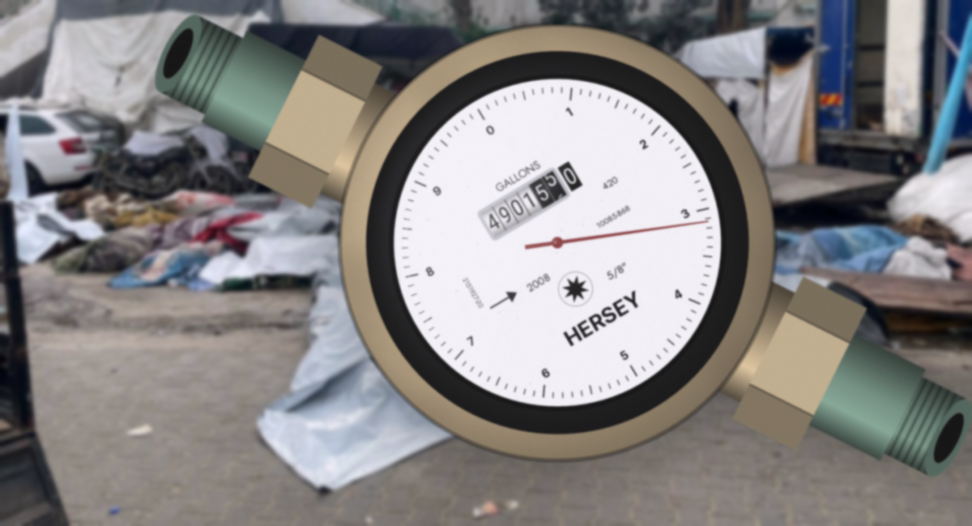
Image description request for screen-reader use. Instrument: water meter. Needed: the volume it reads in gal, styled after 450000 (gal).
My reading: 4901553.1 (gal)
